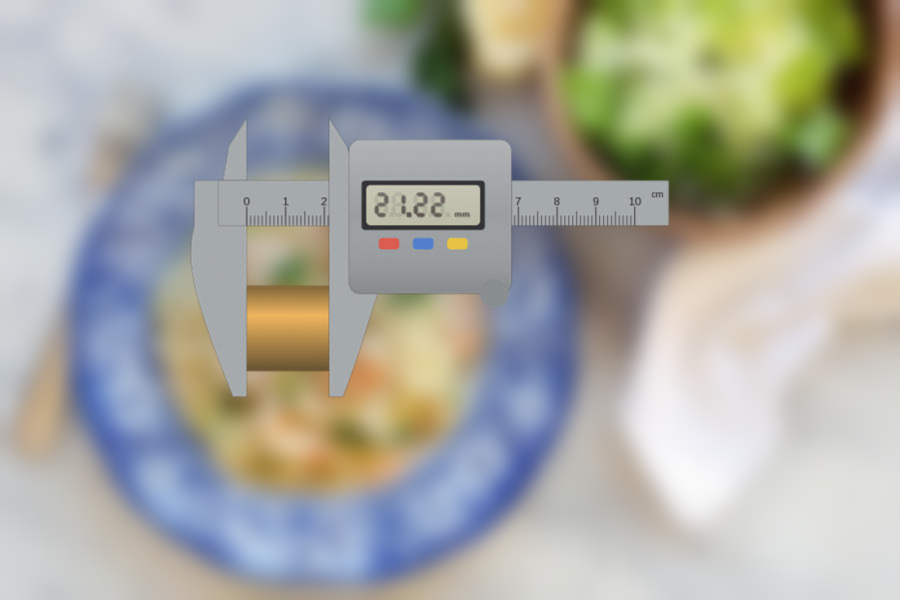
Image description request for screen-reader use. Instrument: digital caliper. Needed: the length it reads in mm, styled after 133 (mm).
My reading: 21.22 (mm)
